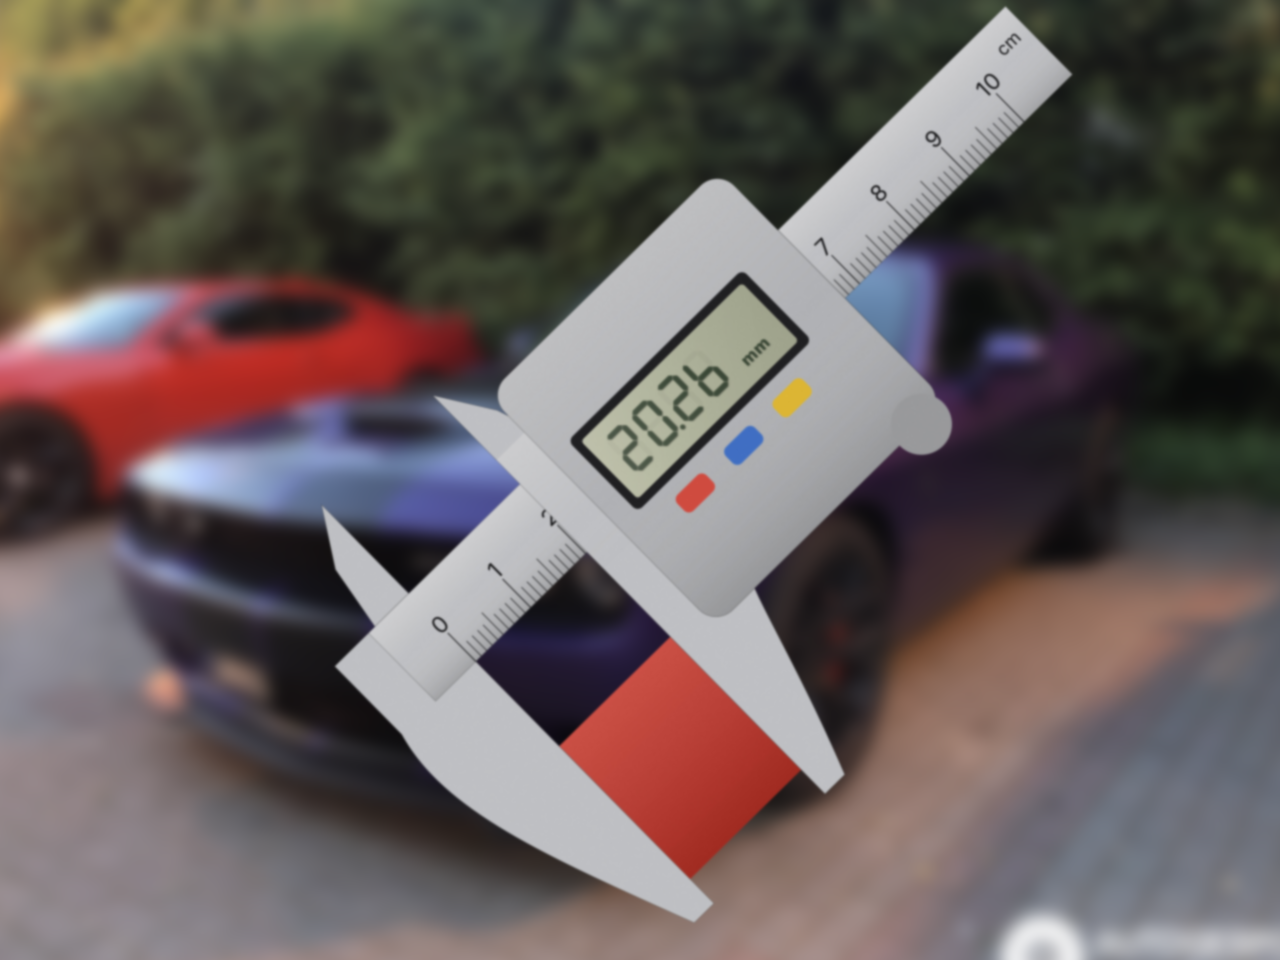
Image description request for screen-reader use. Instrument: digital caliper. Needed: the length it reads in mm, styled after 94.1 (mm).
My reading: 20.26 (mm)
